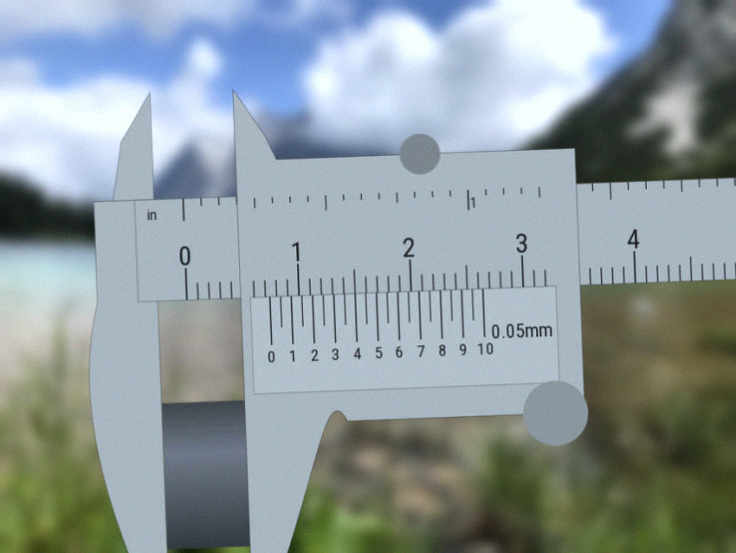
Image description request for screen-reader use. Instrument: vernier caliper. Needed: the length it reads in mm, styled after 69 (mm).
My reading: 7.4 (mm)
